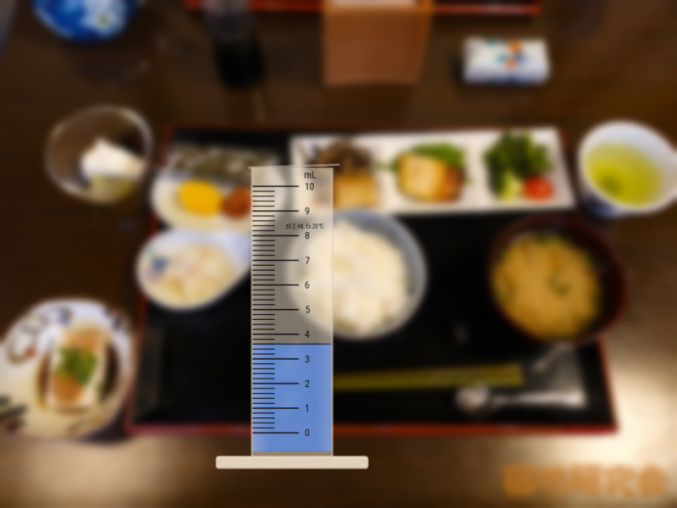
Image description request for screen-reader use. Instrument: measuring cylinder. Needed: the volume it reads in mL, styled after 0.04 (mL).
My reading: 3.6 (mL)
